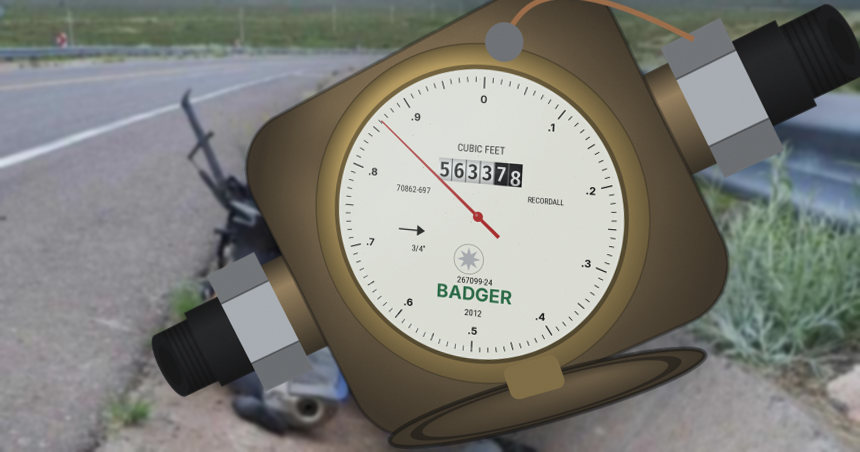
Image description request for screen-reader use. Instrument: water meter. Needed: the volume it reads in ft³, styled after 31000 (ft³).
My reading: 563377.86 (ft³)
